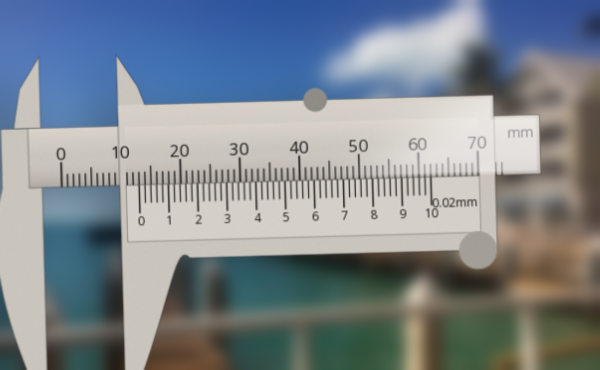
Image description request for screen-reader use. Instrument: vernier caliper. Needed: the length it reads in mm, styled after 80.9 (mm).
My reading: 13.0 (mm)
